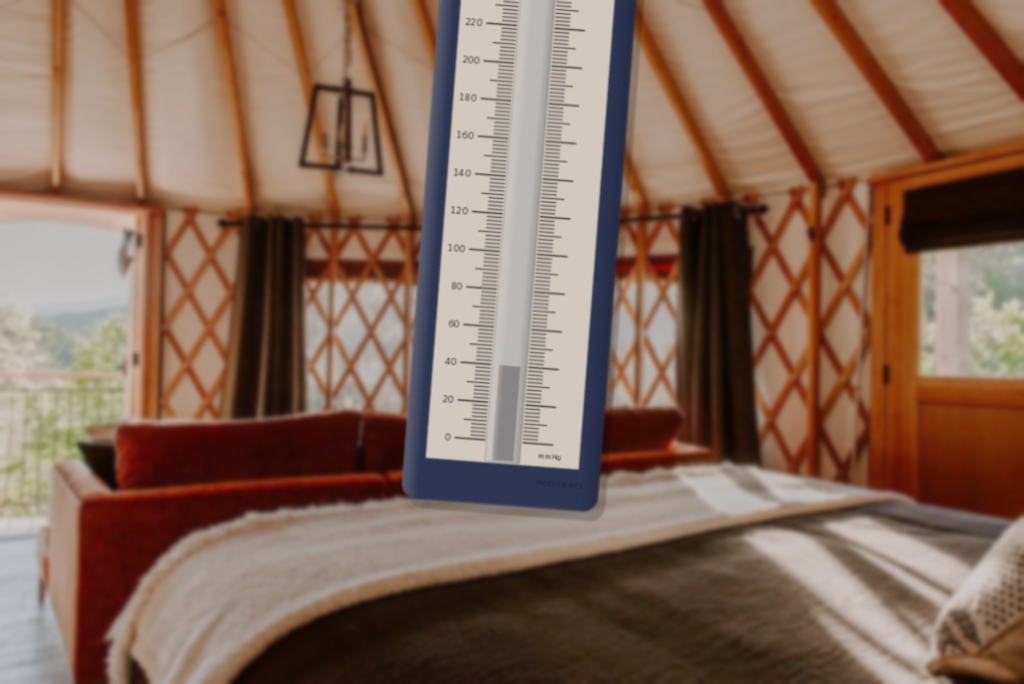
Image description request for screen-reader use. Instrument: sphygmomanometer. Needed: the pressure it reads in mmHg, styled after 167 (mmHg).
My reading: 40 (mmHg)
